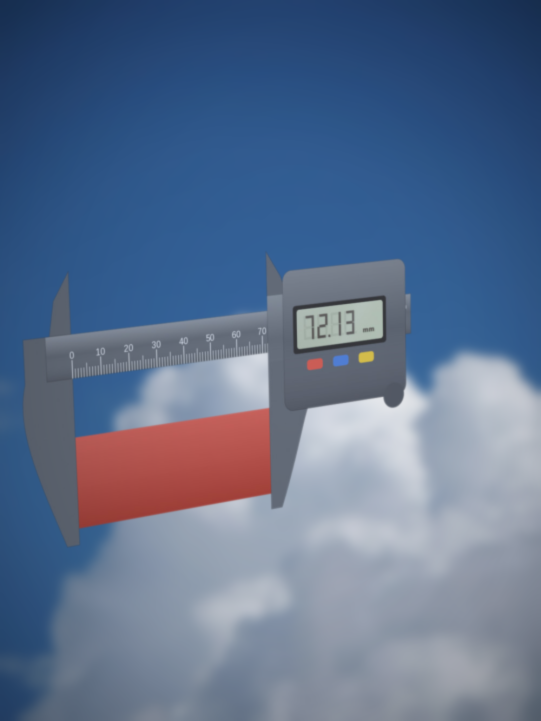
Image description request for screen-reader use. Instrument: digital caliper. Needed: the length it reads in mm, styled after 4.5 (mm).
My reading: 72.13 (mm)
